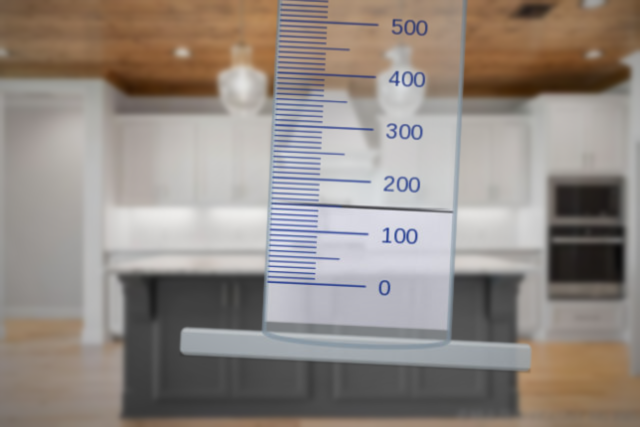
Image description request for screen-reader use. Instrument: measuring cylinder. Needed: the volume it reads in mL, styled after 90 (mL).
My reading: 150 (mL)
